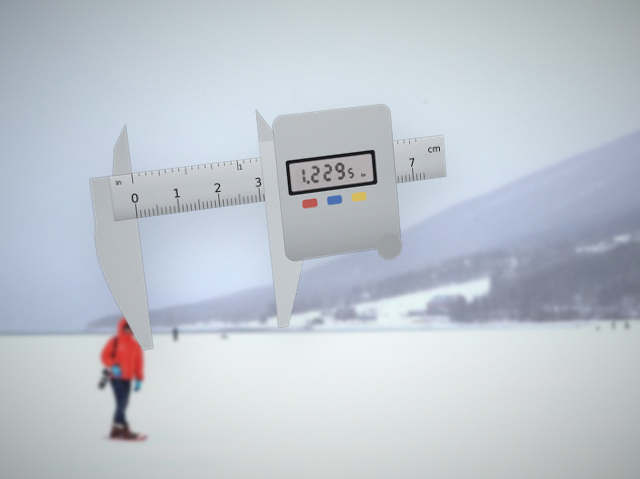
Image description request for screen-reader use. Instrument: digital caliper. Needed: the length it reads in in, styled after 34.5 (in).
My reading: 1.2295 (in)
